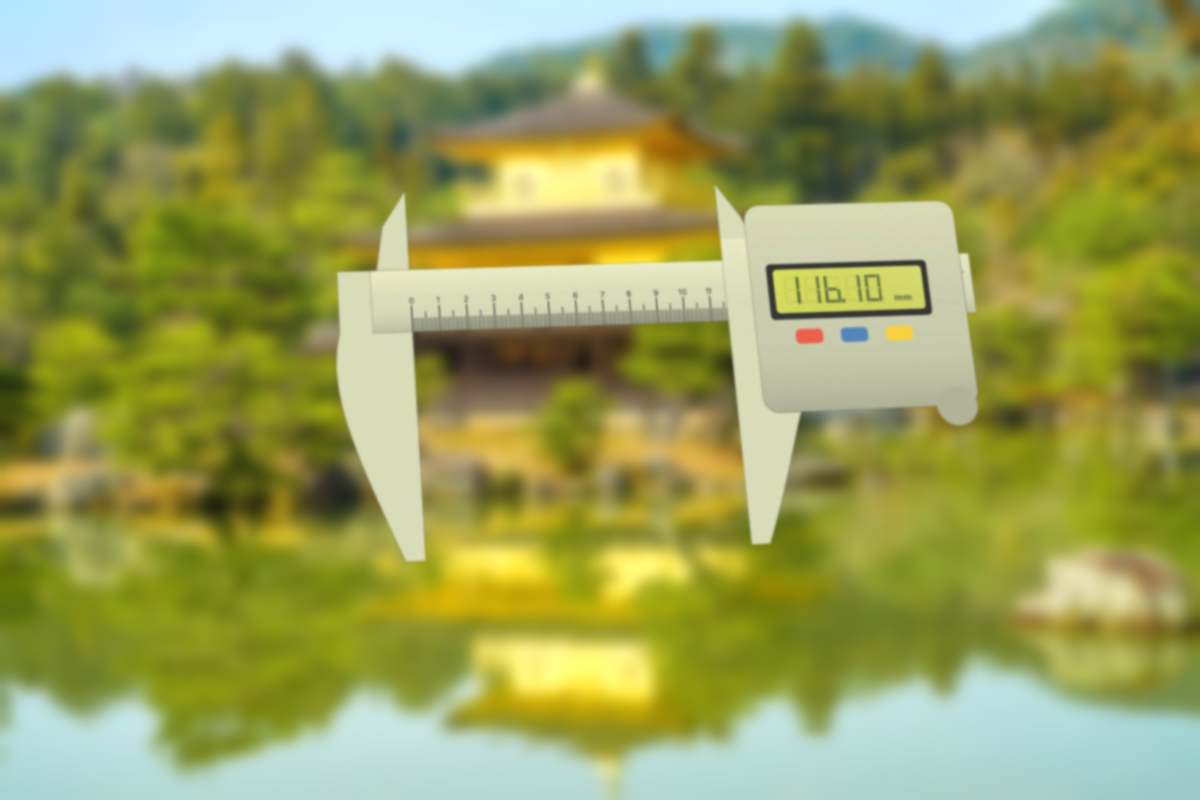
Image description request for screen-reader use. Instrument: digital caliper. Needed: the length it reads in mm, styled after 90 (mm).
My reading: 116.10 (mm)
